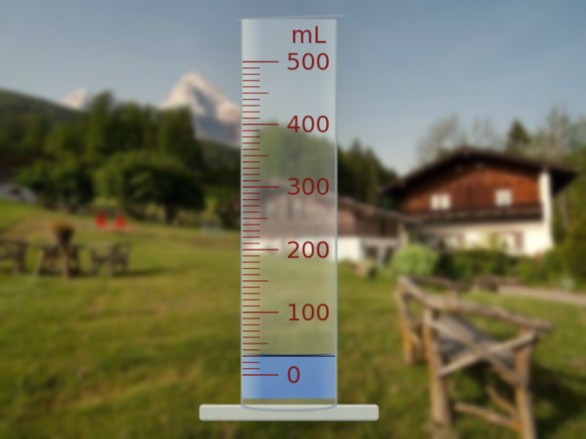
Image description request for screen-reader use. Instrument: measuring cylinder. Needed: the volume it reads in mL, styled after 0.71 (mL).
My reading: 30 (mL)
